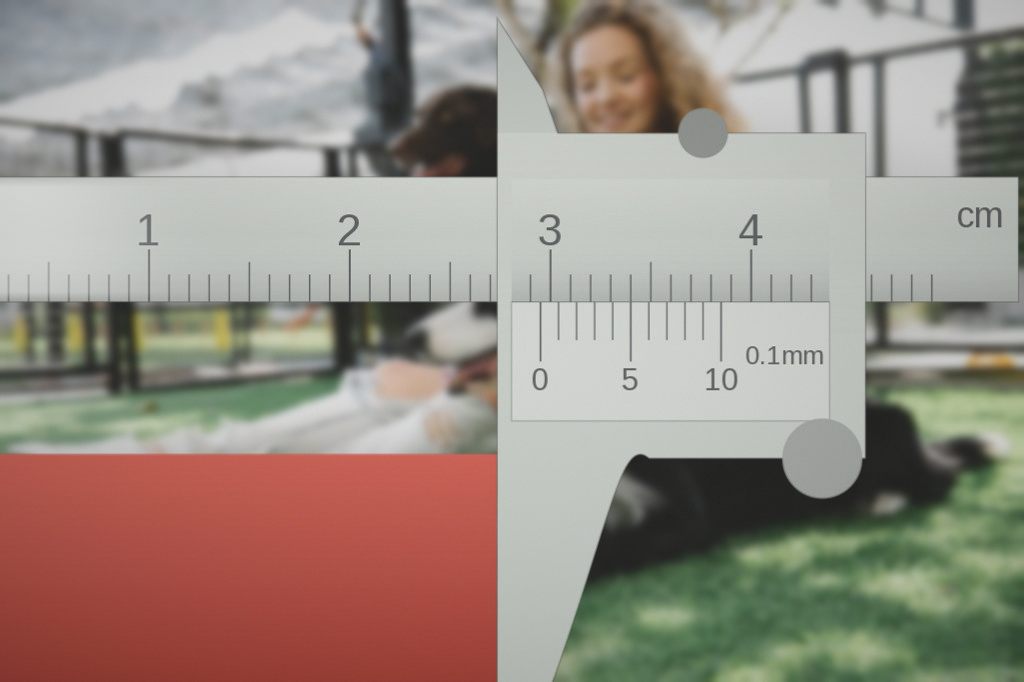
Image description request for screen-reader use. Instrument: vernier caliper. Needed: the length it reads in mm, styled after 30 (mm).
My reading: 29.5 (mm)
